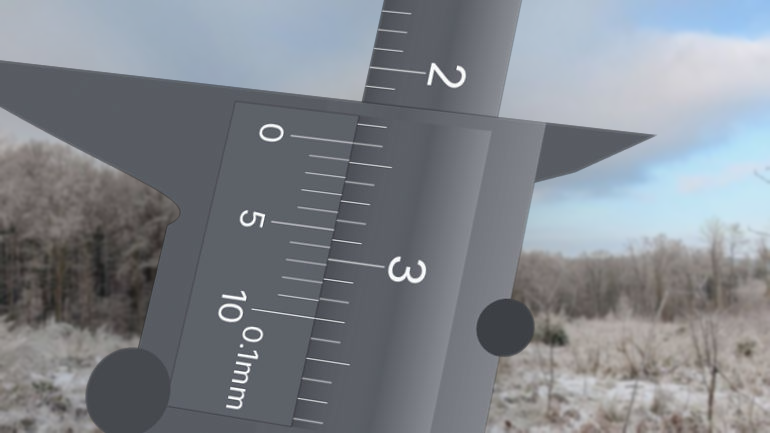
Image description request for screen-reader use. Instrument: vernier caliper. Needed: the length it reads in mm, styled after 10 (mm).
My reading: 24.0 (mm)
